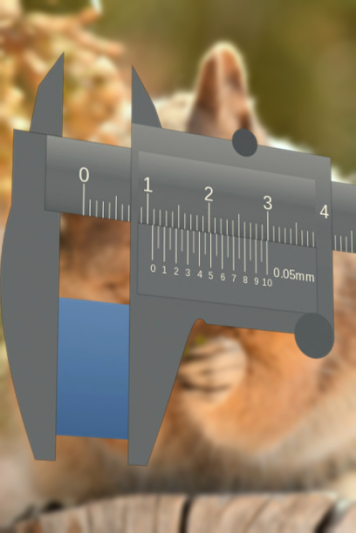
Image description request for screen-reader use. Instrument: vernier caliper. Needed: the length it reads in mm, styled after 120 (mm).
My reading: 10.8 (mm)
